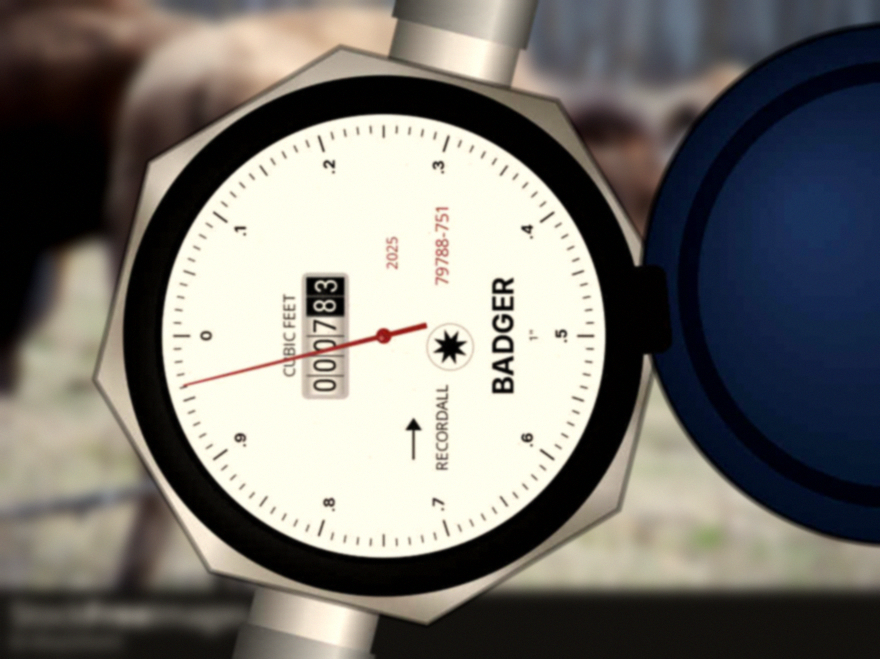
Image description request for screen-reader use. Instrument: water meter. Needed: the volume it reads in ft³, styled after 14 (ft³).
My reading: 782.96 (ft³)
